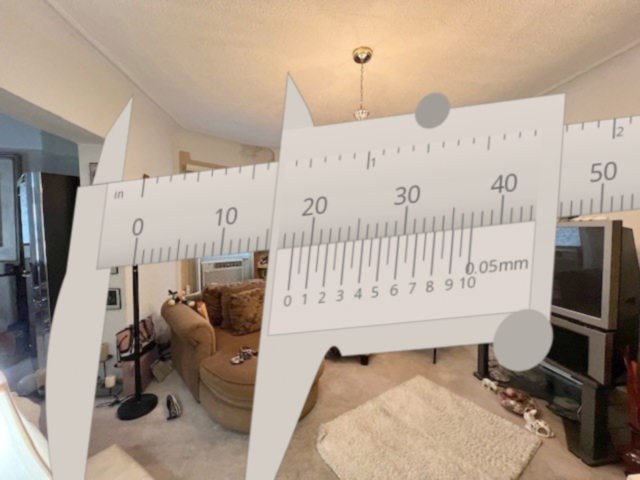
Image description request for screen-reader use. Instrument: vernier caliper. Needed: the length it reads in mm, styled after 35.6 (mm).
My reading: 18.0 (mm)
